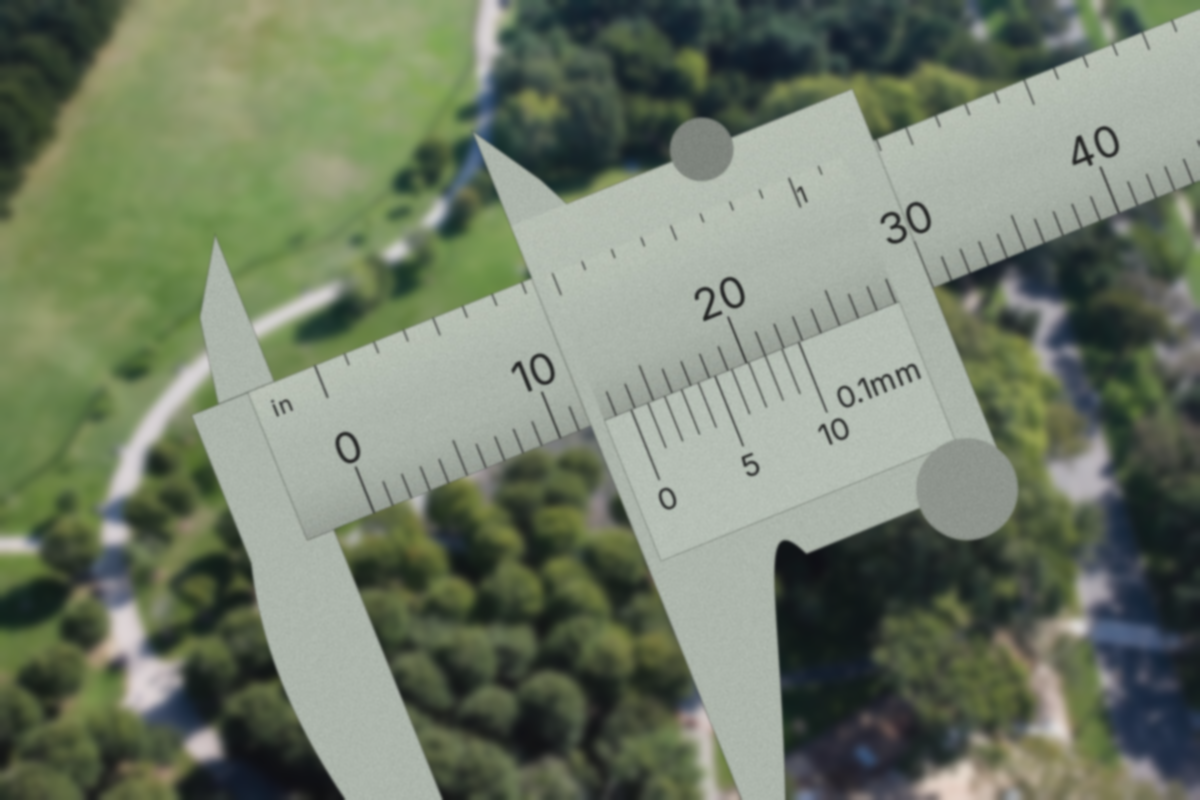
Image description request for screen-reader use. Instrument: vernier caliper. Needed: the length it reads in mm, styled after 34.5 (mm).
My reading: 13.8 (mm)
